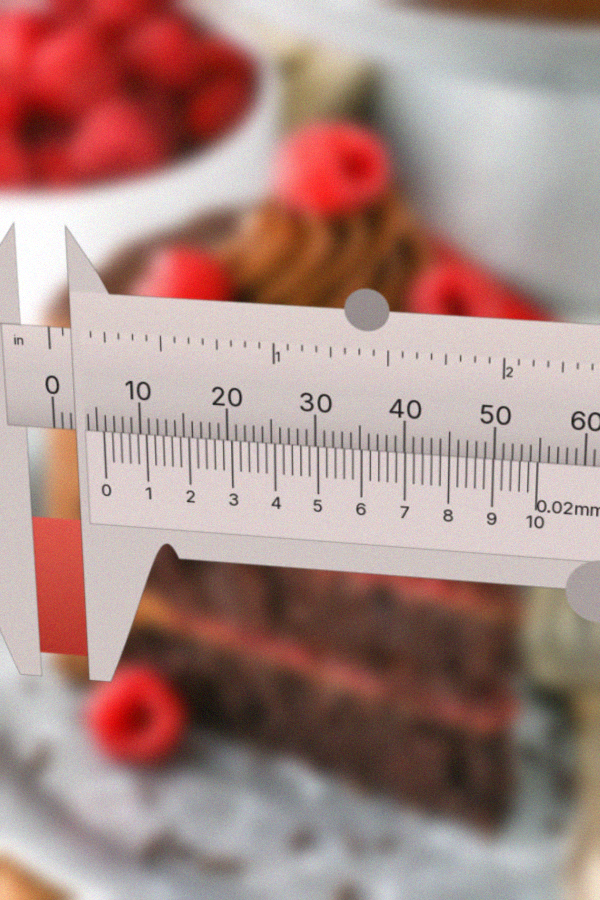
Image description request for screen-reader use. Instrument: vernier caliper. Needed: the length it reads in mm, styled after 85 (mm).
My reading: 5.8 (mm)
